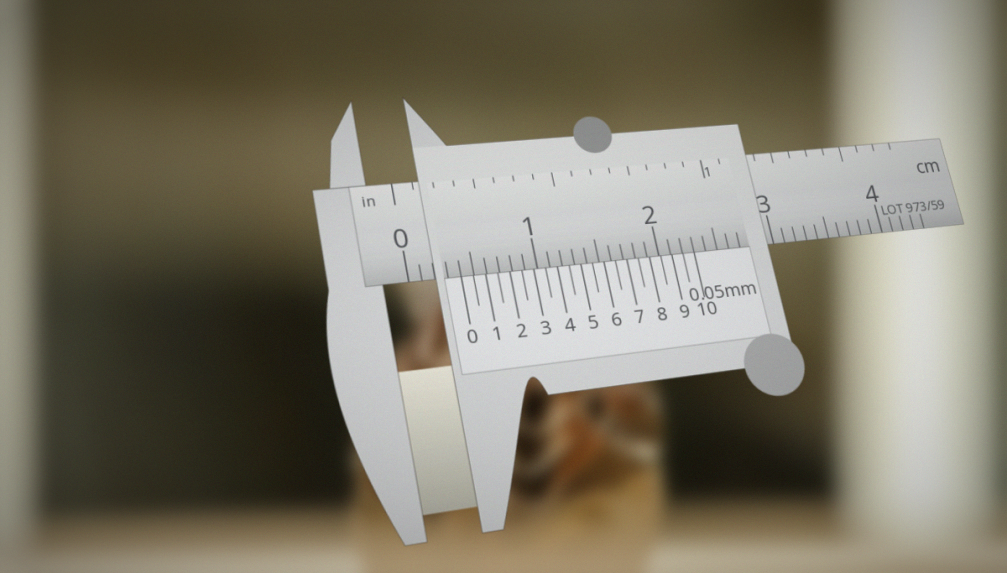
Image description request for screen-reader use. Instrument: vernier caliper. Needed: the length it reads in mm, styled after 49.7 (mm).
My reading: 4.0 (mm)
